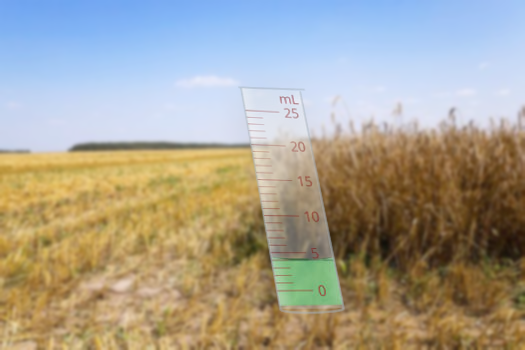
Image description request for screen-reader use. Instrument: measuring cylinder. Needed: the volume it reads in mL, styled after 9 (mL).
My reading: 4 (mL)
